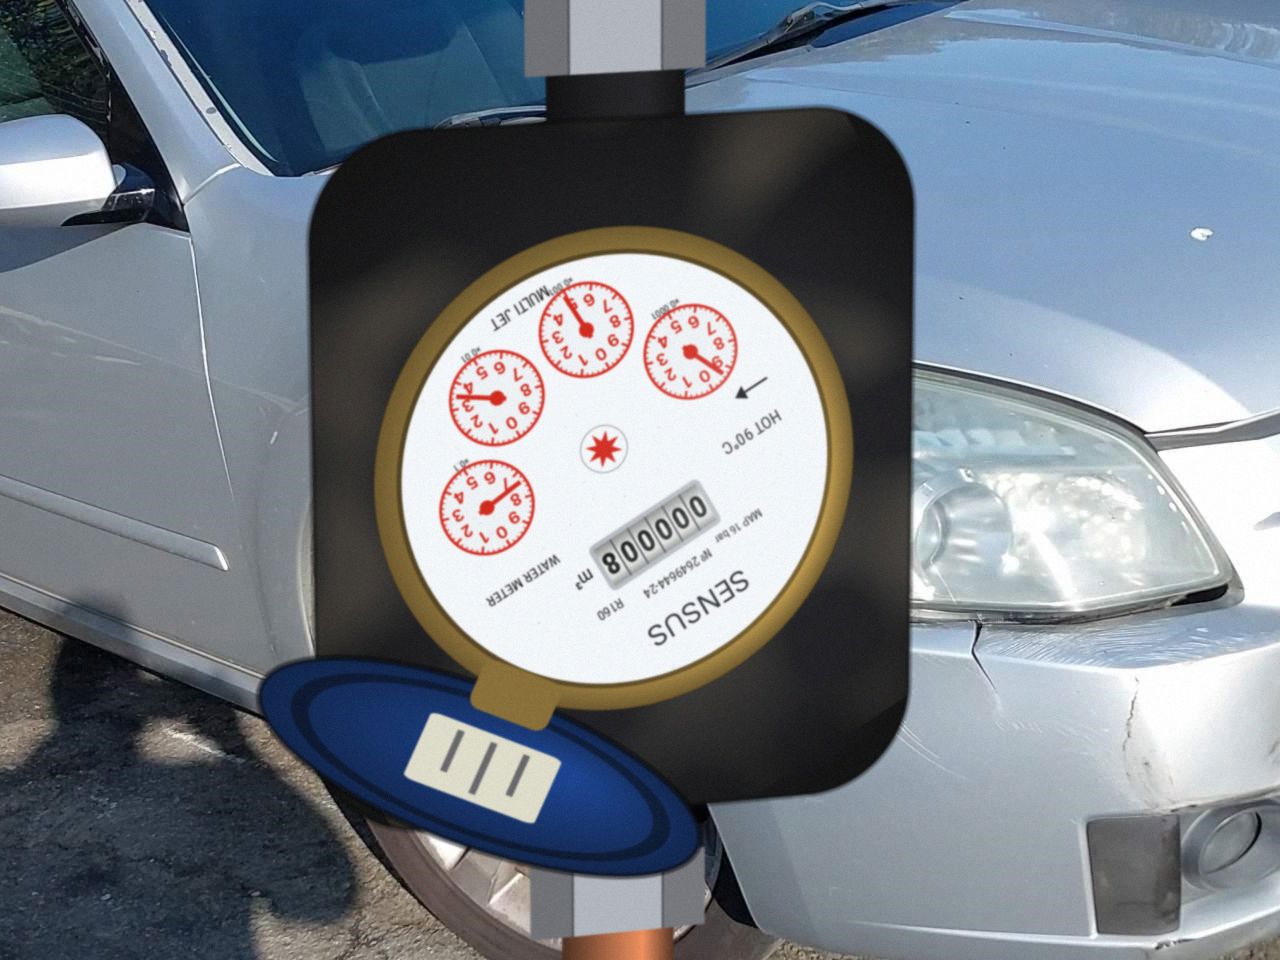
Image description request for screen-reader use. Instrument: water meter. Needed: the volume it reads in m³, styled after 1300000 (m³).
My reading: 8.7349 (m³)
